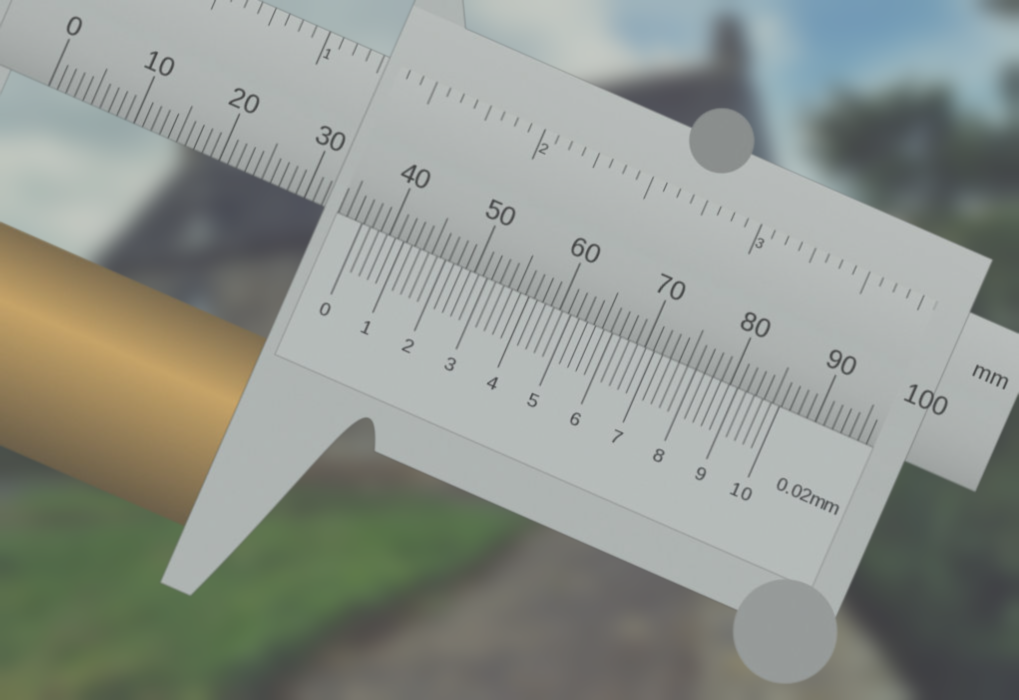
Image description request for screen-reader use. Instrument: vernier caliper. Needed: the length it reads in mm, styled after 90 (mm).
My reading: 36.8 (mm)
